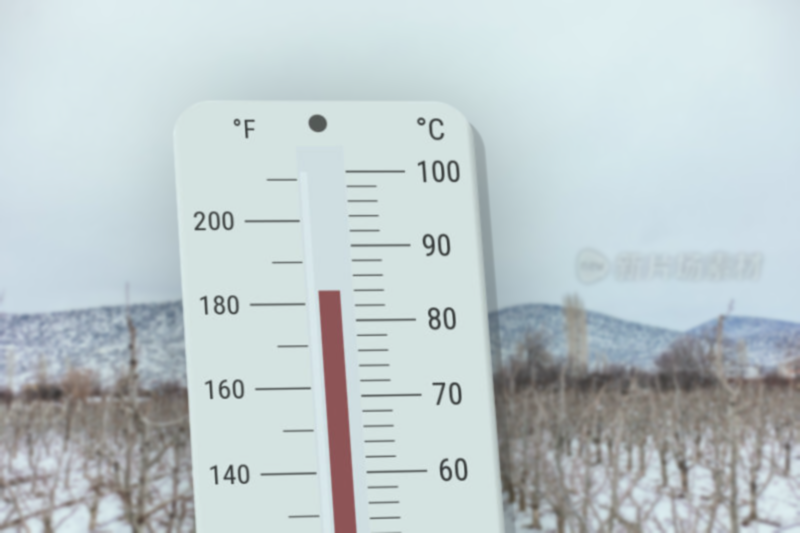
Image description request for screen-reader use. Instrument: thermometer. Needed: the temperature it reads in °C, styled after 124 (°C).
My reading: 84 (°C)
